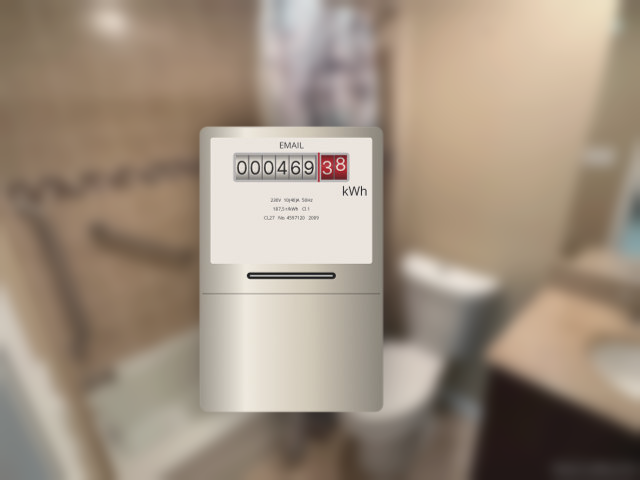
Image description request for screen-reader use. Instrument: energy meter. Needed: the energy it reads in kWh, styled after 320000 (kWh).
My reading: 469.38 (kWh)
